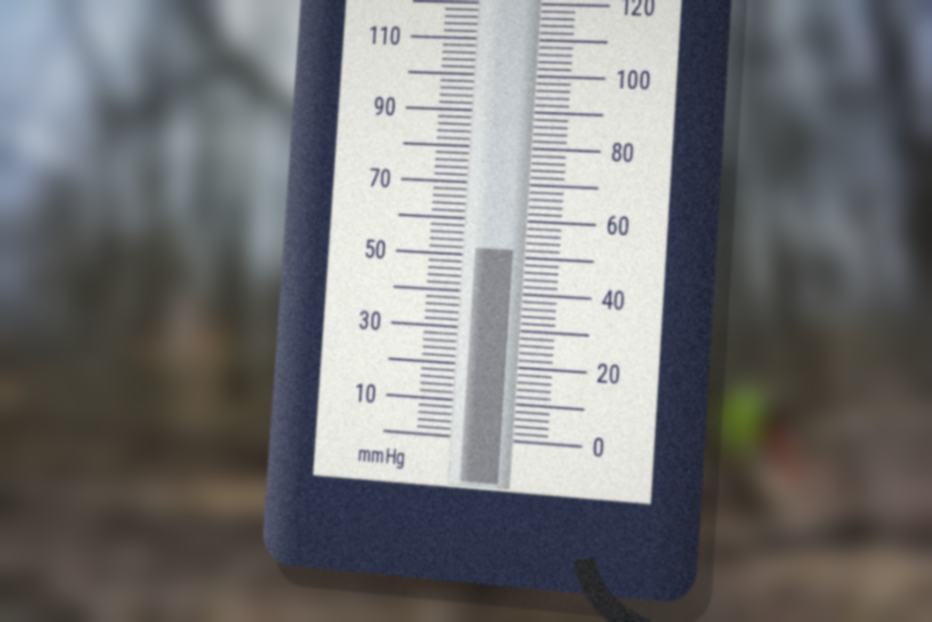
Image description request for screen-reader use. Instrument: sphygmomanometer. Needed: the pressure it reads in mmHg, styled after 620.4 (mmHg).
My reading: 52 (mmHg)
